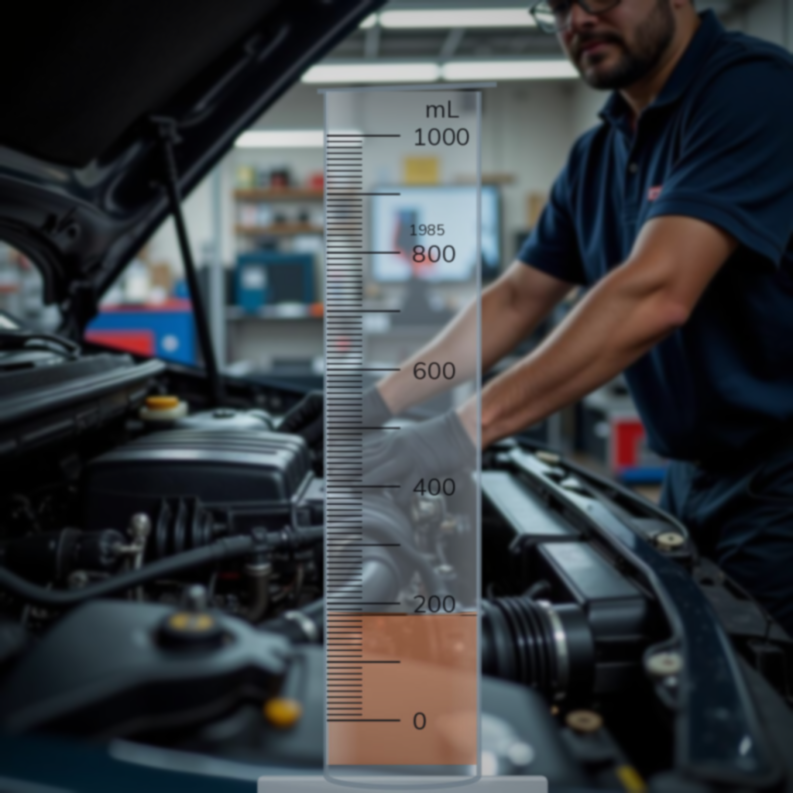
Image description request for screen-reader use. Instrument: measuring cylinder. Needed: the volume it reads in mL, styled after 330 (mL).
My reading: 180 (mL)
